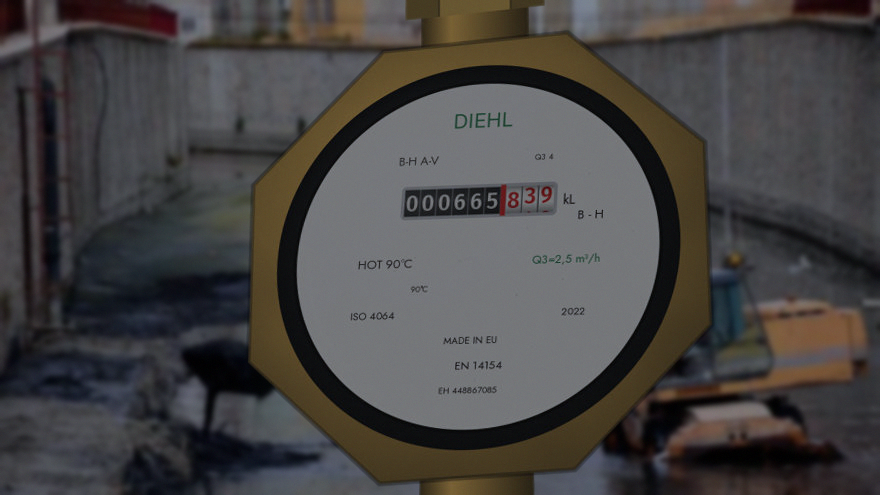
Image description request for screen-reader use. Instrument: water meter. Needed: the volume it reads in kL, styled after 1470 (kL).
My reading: 665.839 (kL)
